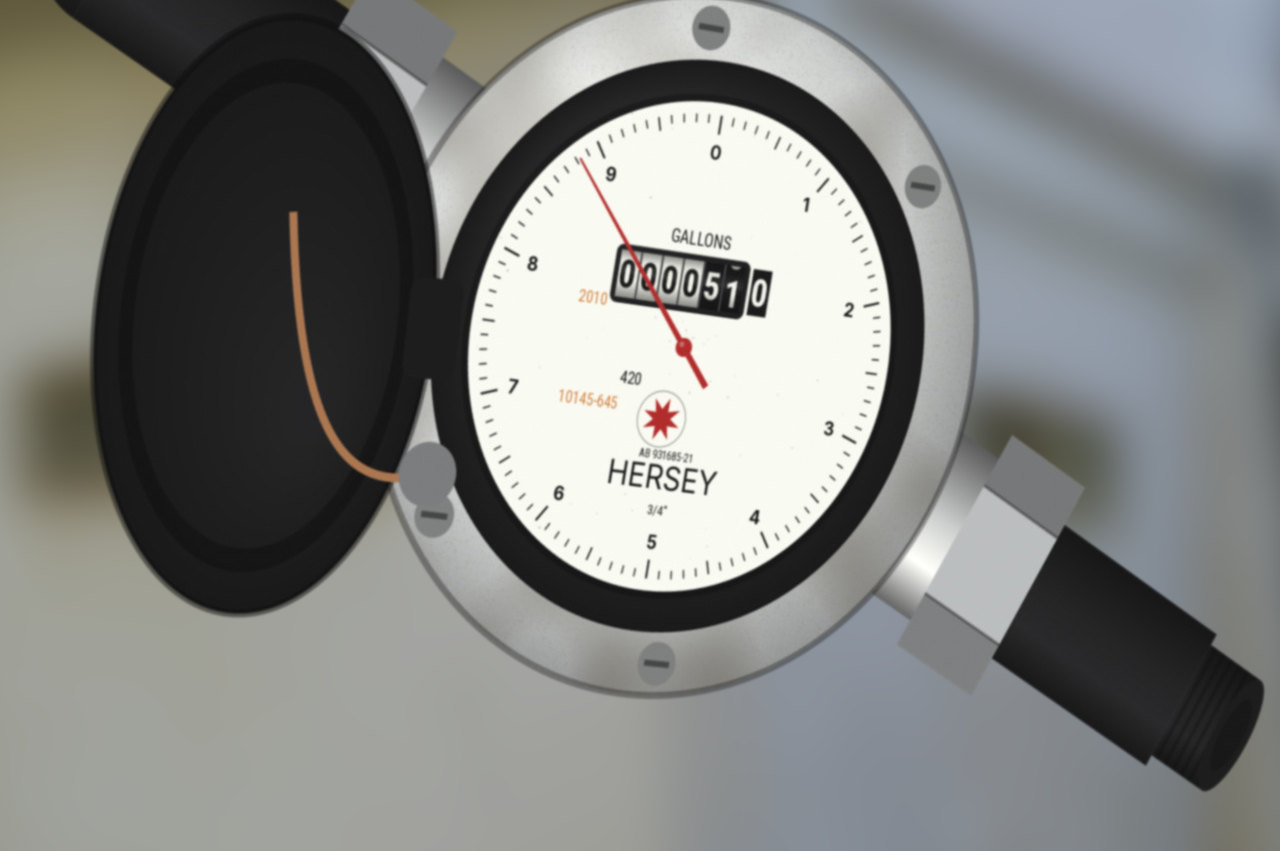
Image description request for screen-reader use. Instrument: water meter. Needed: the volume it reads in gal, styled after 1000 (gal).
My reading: 508.8 (gal)
